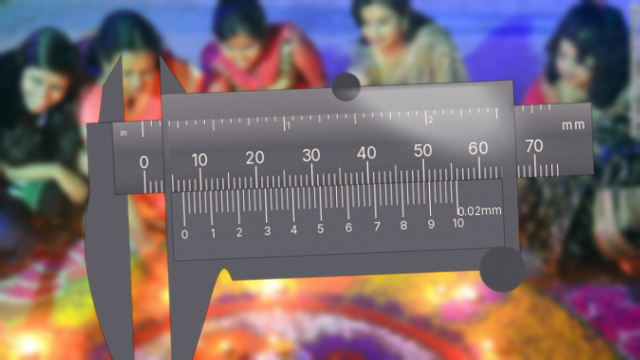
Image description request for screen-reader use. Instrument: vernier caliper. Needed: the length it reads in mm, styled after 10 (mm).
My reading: 6.8 (mm)
